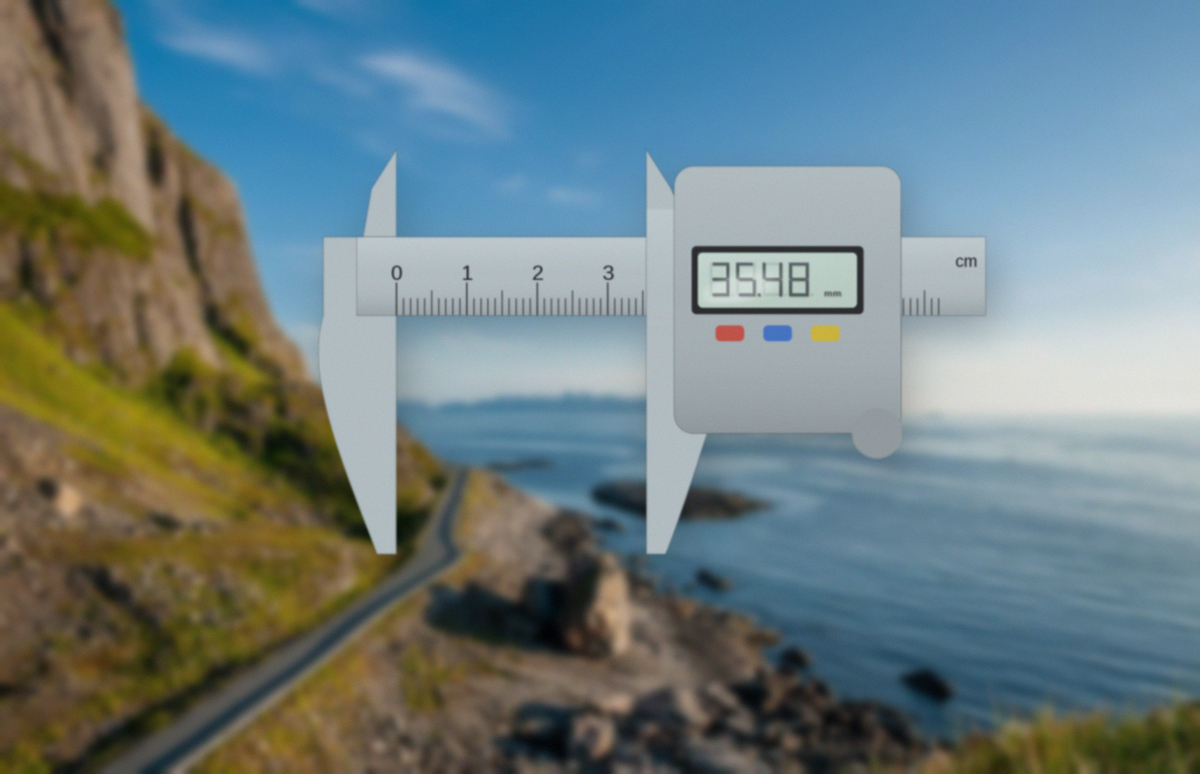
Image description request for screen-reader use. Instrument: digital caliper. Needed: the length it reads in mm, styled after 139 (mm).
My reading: 35.48 (mm)
